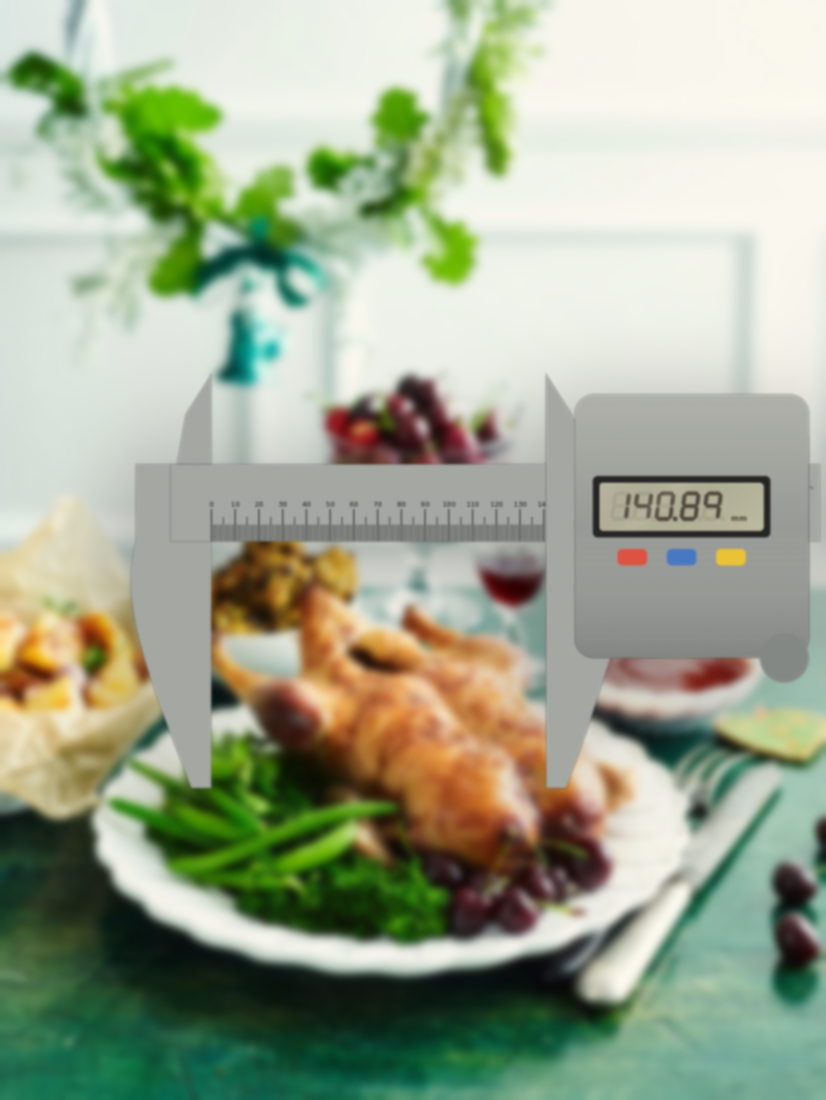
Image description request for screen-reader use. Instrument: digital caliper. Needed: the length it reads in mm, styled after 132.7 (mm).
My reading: 140.89 (mm)
